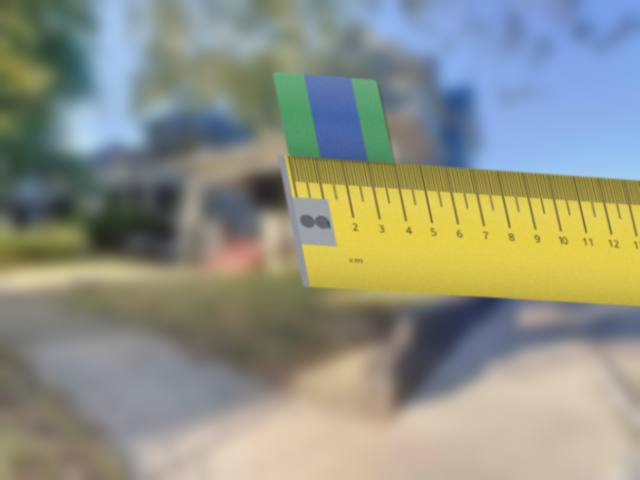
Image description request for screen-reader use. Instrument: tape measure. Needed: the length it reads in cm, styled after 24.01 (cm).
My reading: 4 (cm)
